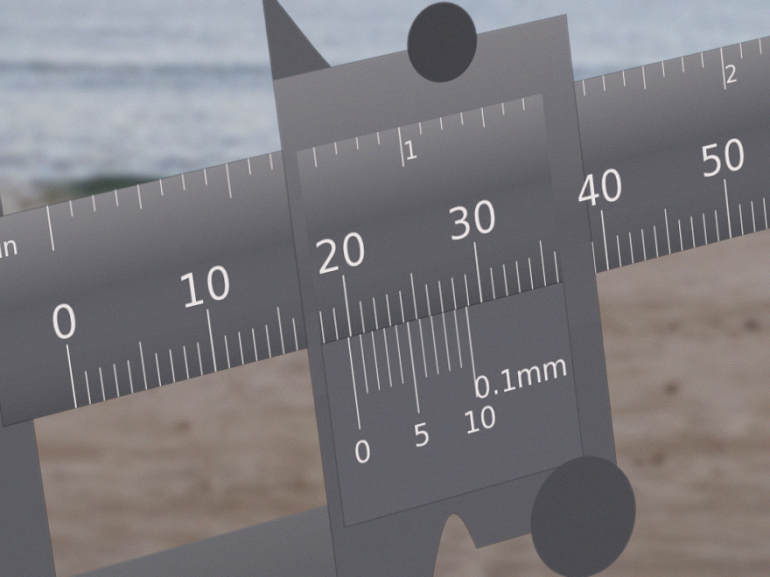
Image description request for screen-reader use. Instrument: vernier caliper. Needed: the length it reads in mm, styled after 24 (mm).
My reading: 19.8 (mm)
